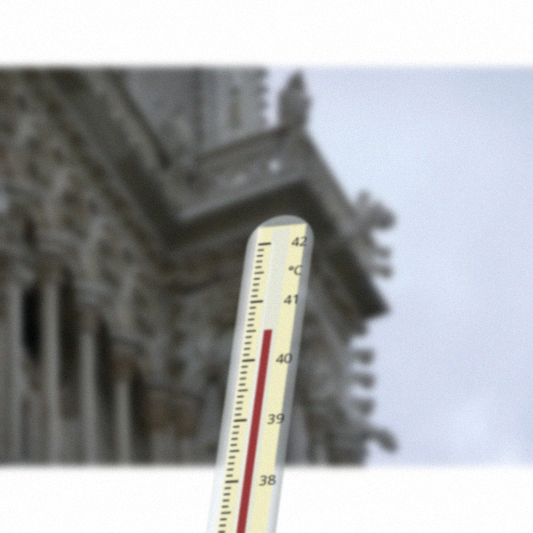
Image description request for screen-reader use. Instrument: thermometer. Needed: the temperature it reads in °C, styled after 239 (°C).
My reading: 40.5 (°C)
